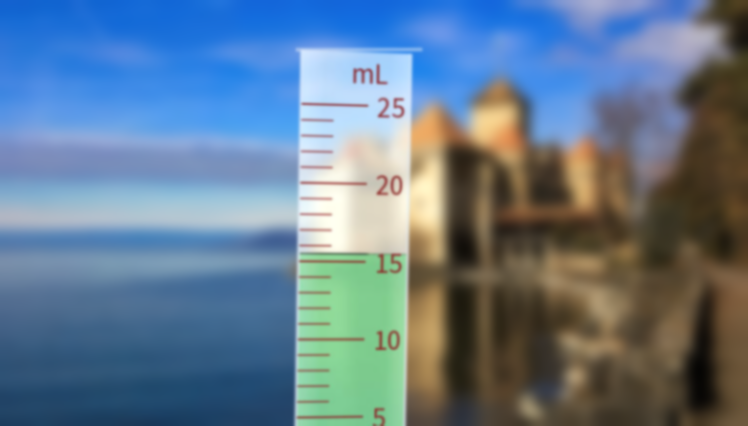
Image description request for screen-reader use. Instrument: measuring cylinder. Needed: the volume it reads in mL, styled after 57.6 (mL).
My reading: 15.5 (mL)
